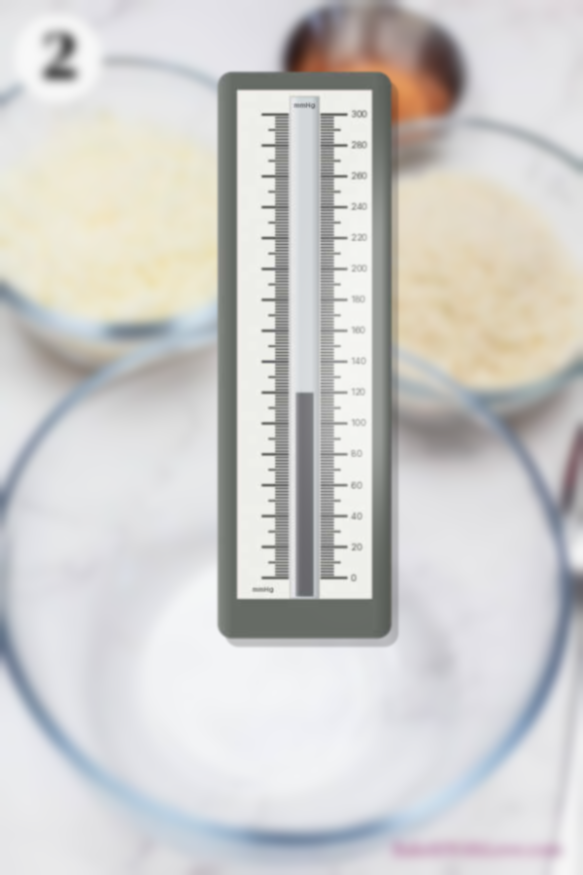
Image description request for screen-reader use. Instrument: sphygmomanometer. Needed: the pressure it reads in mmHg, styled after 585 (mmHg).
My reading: 120 (mmHg)
